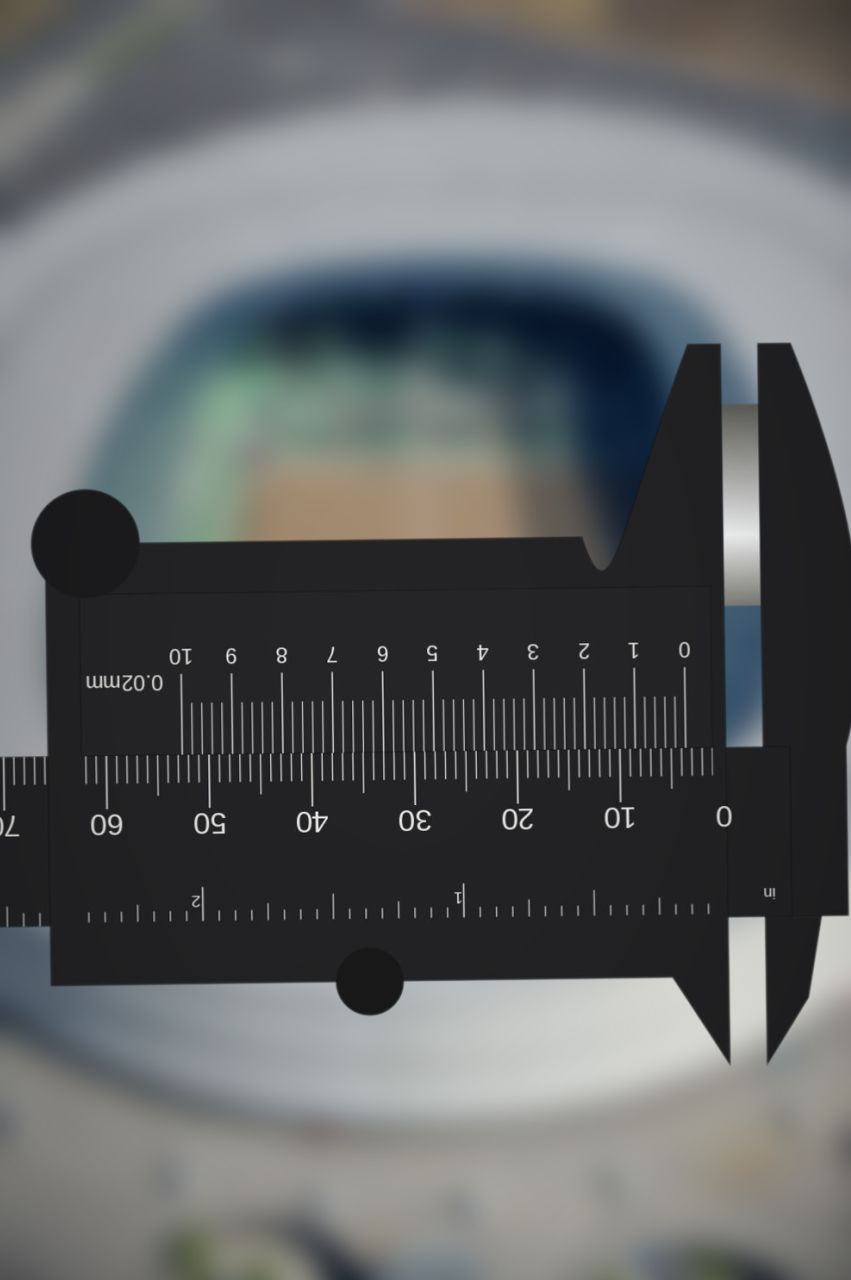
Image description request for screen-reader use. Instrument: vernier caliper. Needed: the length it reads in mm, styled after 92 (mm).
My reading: 3.6 (mm)
